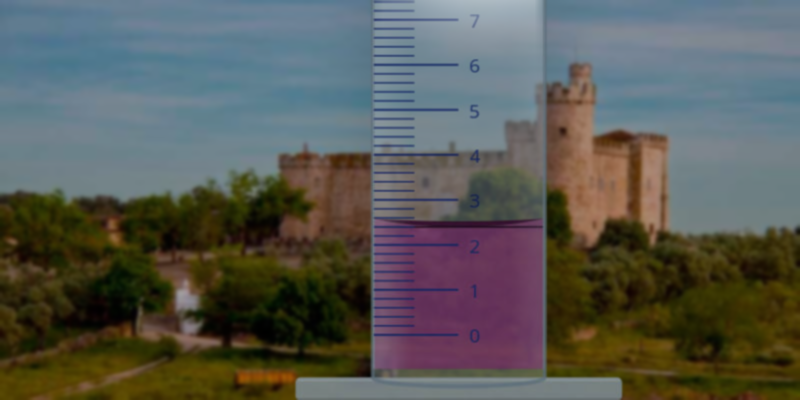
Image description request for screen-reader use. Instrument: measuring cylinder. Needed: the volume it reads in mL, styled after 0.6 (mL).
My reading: 2.4 (mL)
